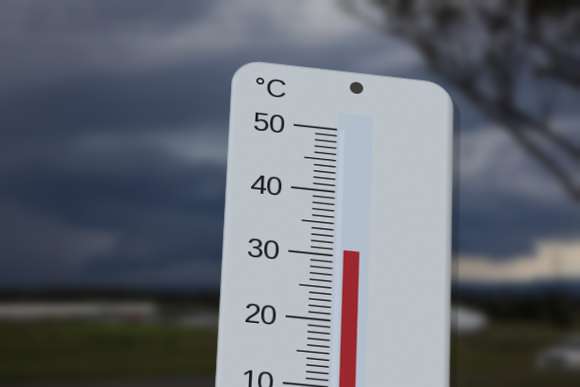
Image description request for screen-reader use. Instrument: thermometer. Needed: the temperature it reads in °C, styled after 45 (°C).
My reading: 31 (°C)
